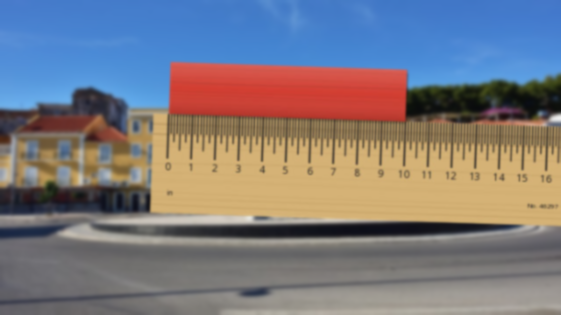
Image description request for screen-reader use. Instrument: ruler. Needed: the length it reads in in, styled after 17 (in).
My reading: 10 (in)
